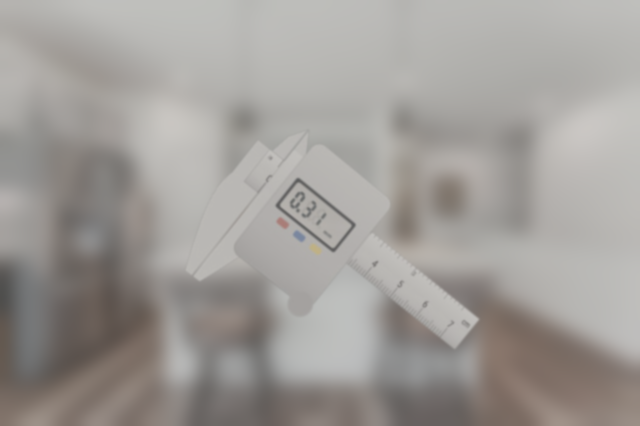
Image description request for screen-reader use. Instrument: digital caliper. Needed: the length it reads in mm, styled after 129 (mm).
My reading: 0.31 (mm)
